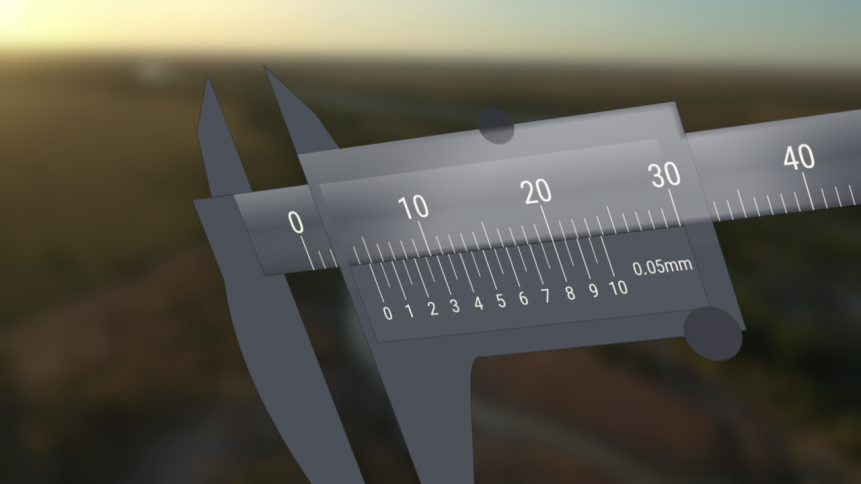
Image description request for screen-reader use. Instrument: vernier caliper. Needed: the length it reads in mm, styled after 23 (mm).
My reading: 4.8 (mm)
